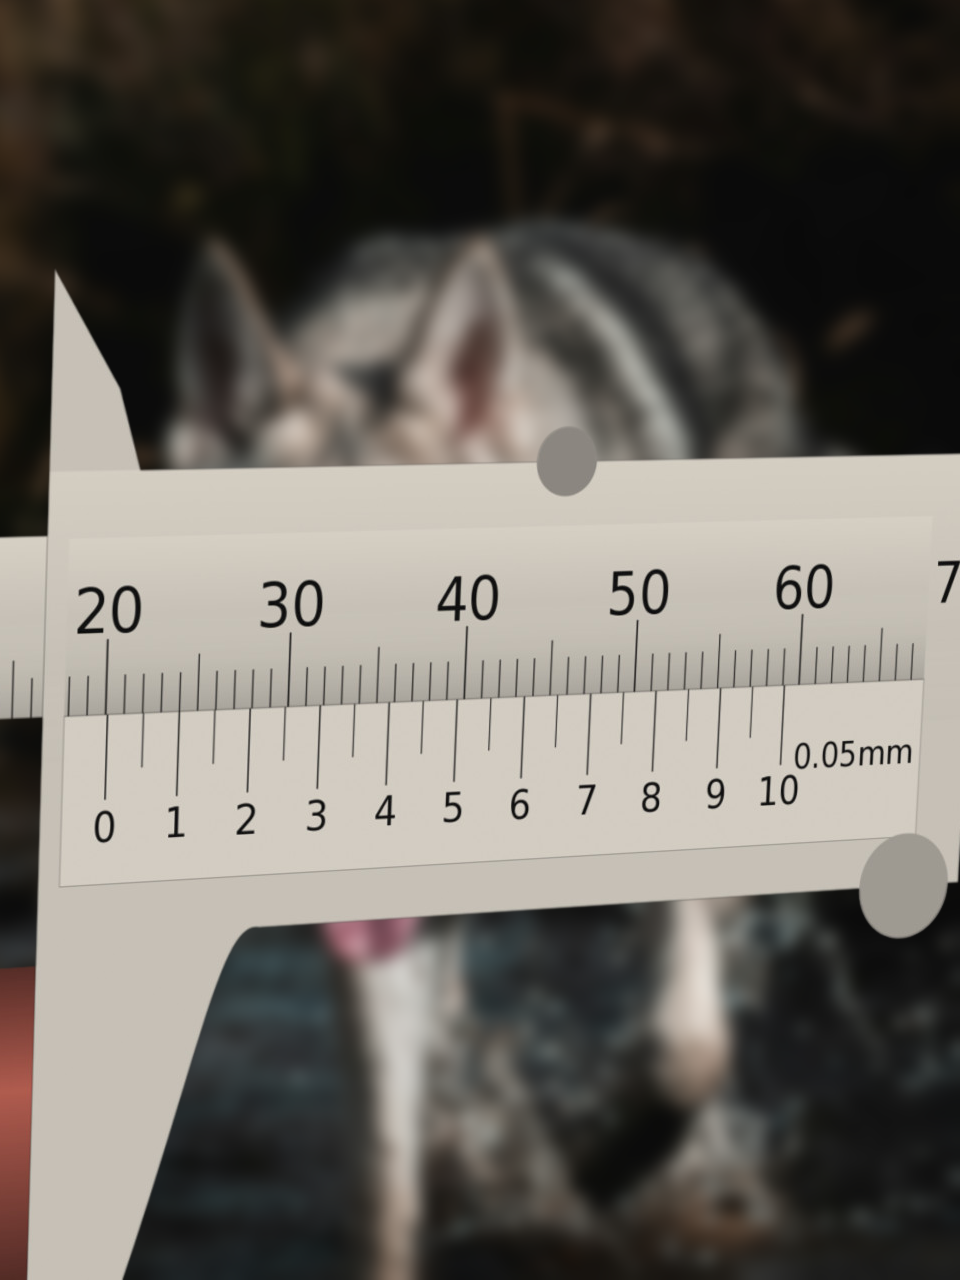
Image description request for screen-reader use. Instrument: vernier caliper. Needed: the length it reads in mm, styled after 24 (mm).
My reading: 20.1 (mm)
